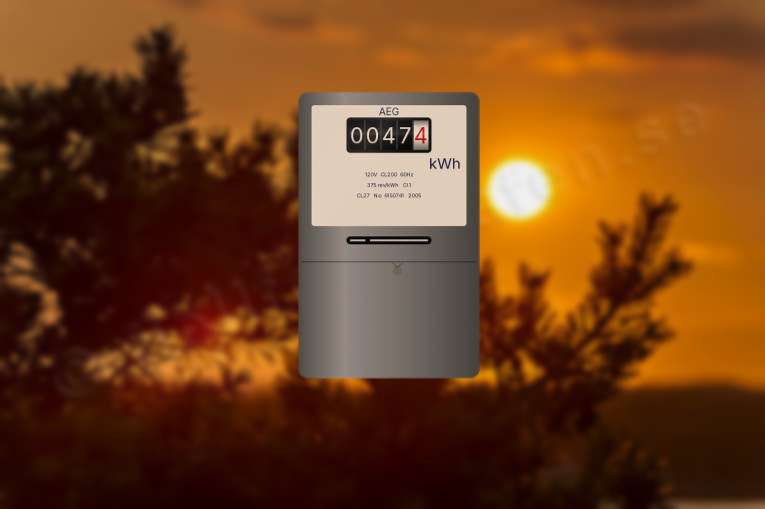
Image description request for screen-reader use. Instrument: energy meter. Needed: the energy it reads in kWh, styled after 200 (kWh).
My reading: 47.4 (kWh)
